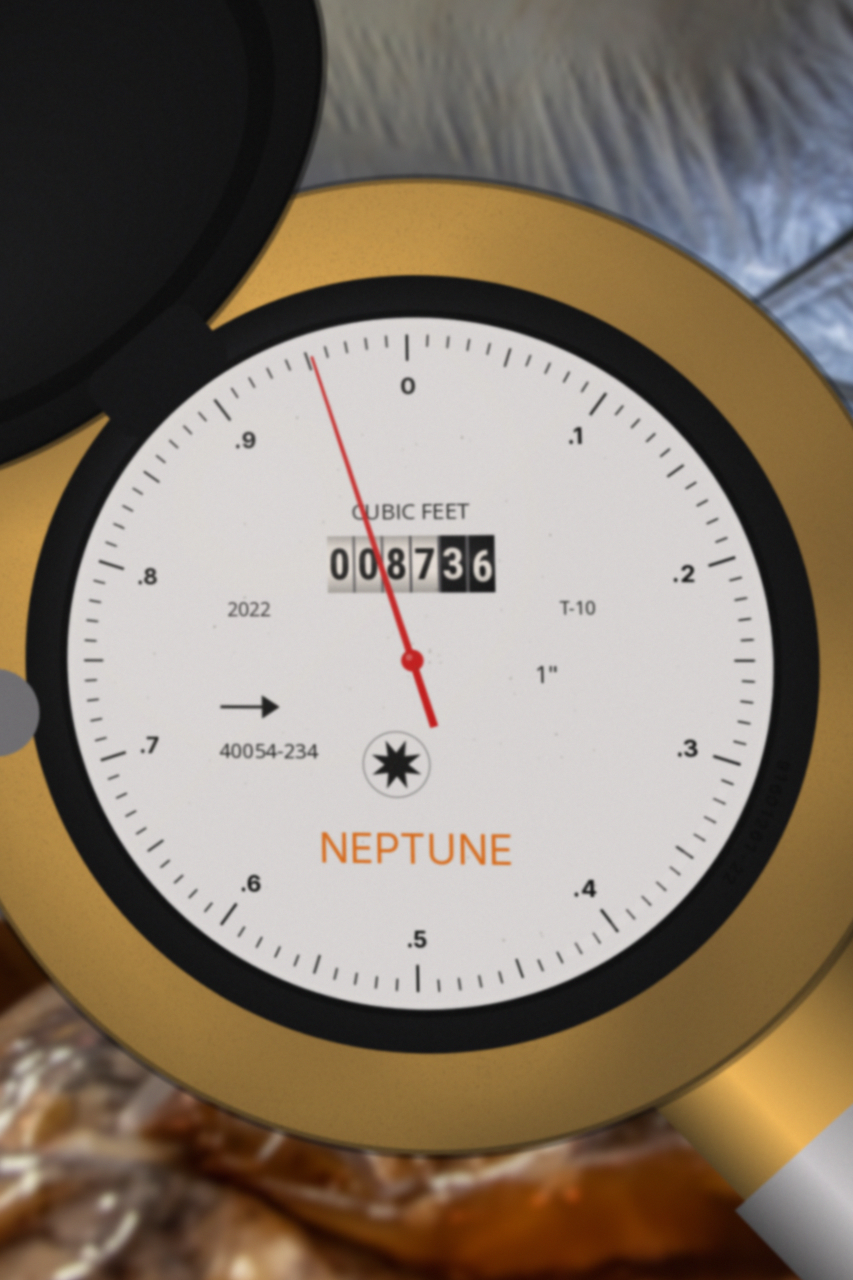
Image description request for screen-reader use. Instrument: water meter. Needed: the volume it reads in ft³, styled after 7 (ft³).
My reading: 8735.95 (ft³)
